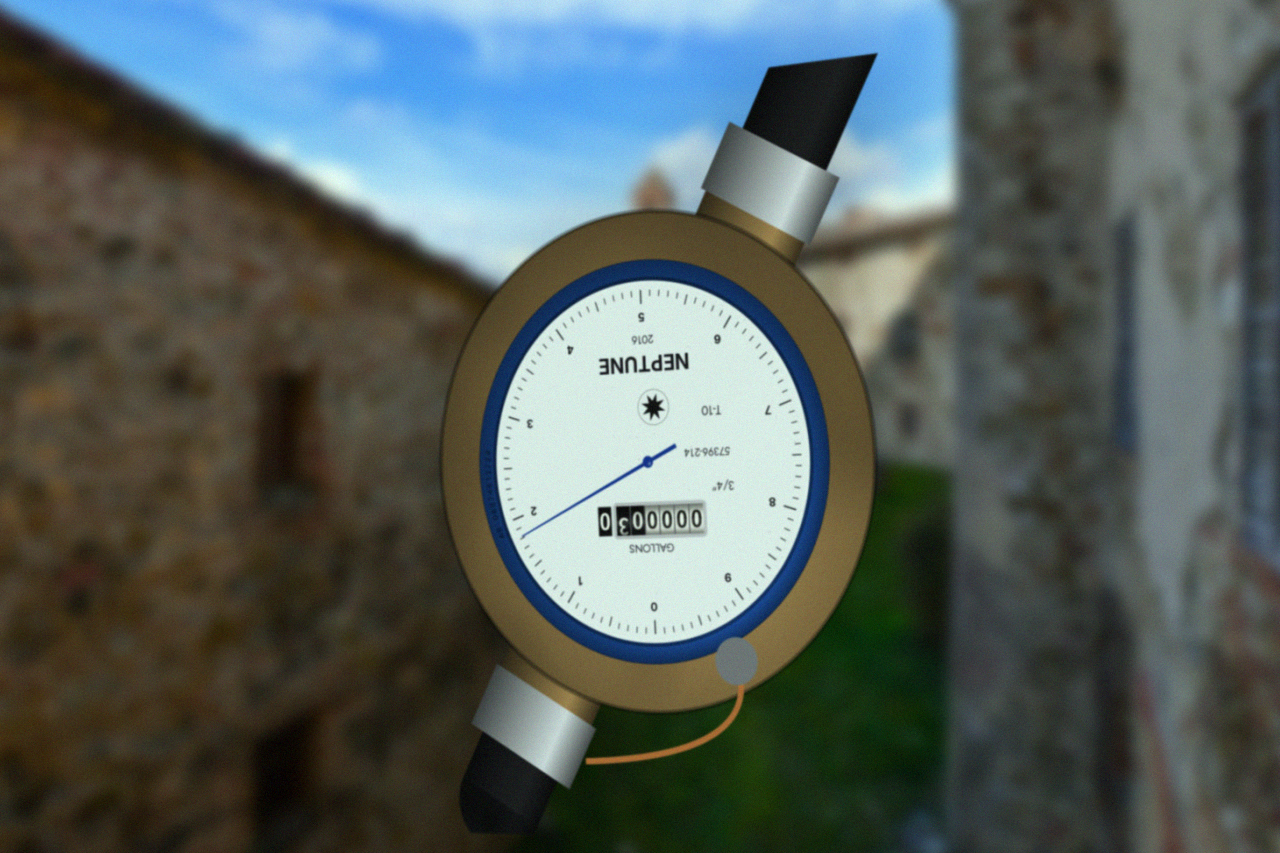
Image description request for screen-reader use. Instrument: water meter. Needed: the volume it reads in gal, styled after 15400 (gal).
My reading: 31.8 (gal)
